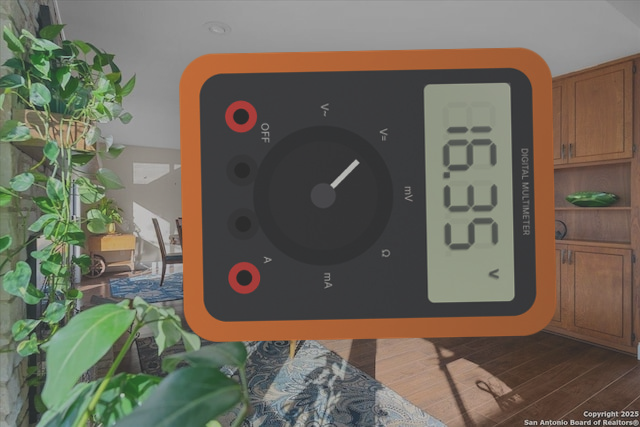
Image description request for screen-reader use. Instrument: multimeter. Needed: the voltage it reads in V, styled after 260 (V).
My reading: 16.35 (V)
